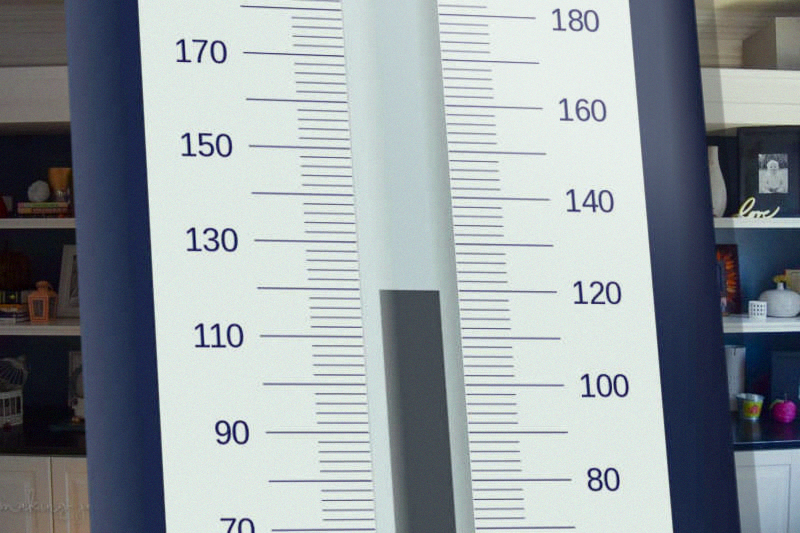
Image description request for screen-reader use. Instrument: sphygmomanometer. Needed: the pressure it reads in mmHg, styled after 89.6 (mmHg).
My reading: 120 (mmHg)
